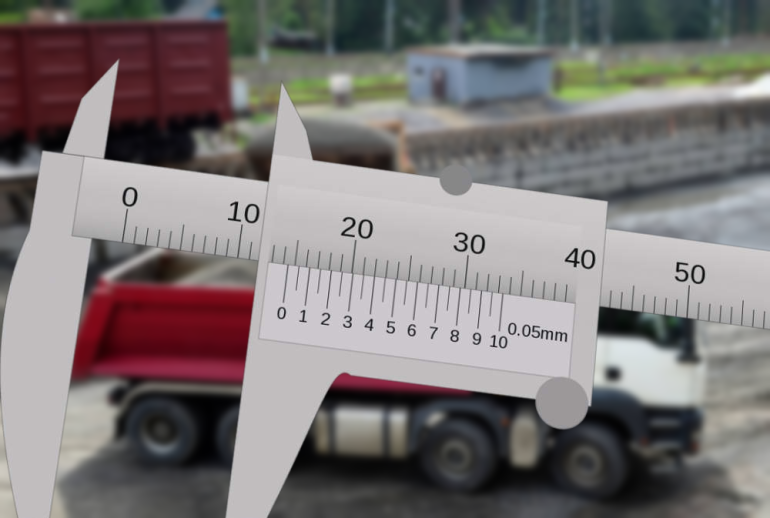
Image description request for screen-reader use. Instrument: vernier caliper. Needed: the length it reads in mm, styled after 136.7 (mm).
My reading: 14.4 (mm)
